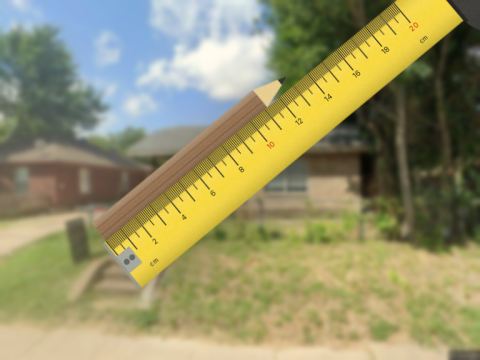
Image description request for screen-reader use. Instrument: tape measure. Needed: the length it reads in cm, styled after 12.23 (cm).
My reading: 13 (cm)
